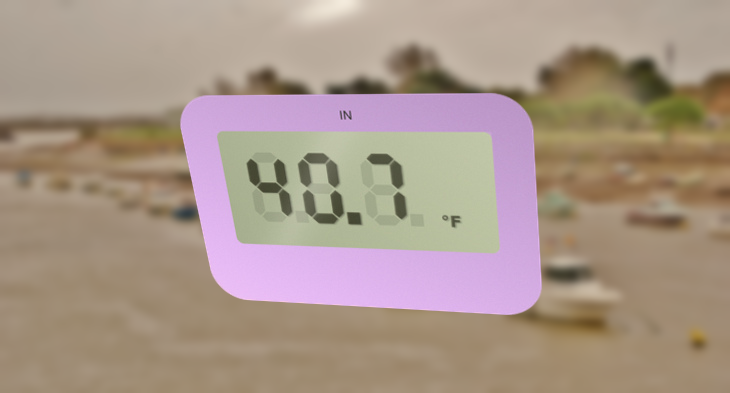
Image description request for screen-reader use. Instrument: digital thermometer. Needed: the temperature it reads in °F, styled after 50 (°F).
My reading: 40.7 (°F)
